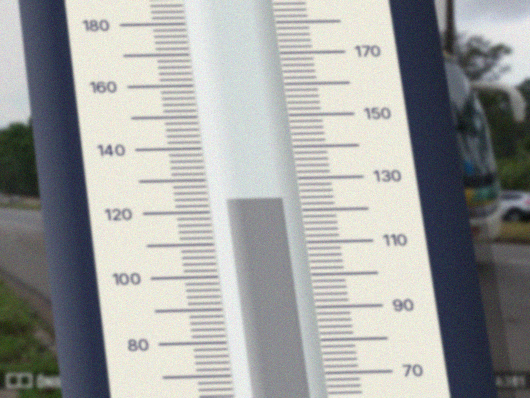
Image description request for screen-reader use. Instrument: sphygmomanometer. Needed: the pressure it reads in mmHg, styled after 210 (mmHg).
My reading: 124 (mmHg)
